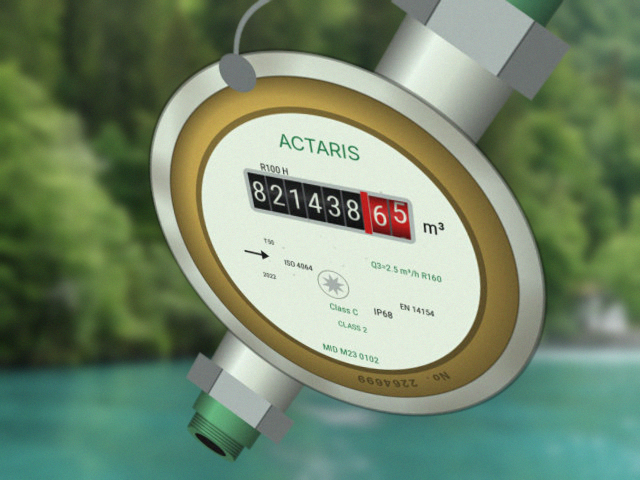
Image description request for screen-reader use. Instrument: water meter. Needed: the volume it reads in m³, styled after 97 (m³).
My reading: 821438.65 (m³)
